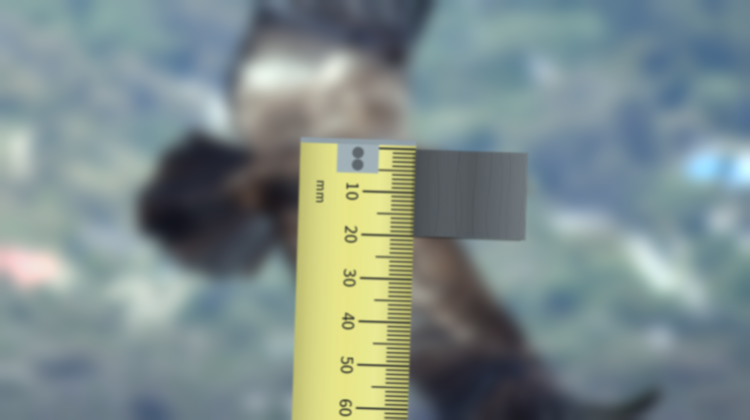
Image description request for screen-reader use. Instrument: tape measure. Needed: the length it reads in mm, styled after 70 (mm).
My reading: 20 (mm)
